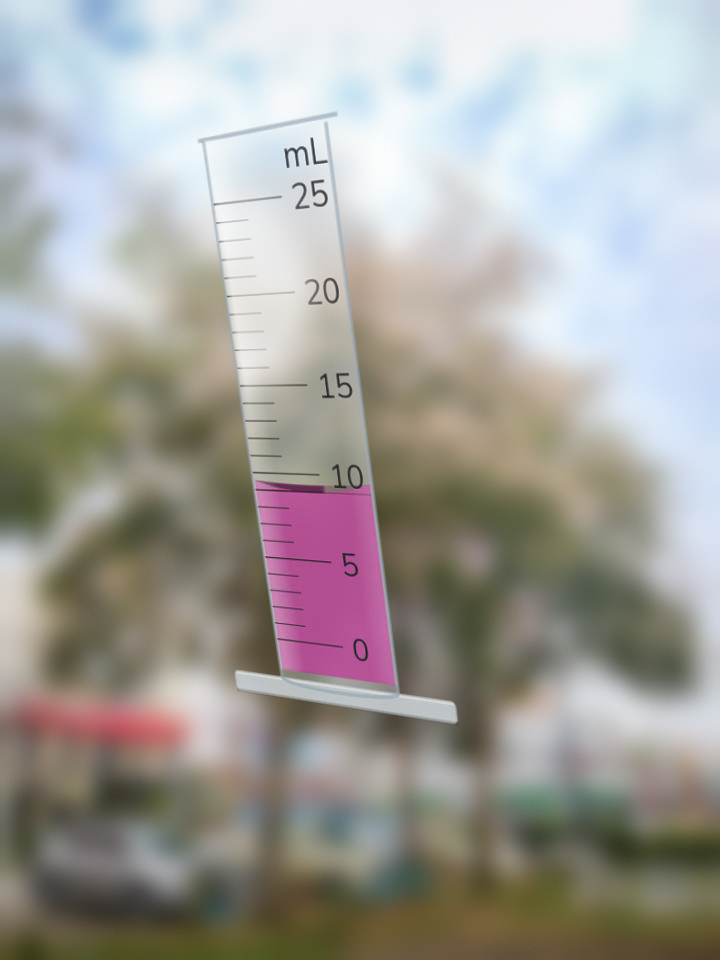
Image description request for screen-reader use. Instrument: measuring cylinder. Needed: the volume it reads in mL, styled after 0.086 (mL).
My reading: 9 (mL)
